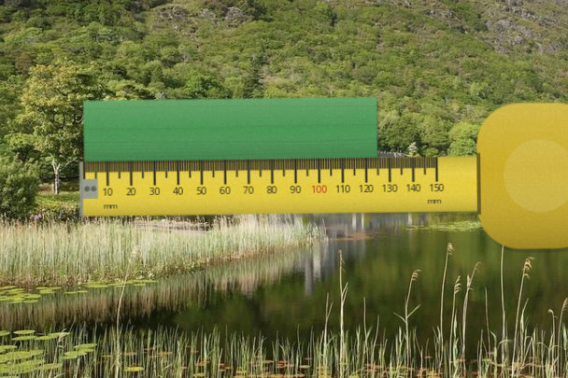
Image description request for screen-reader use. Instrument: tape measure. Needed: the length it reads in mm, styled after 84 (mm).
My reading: 125 (mm)
